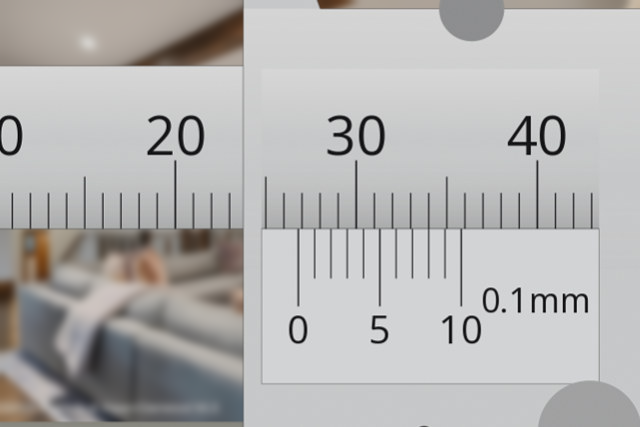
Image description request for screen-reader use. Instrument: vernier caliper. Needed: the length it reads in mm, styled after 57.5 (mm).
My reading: 26.8 (mm)
